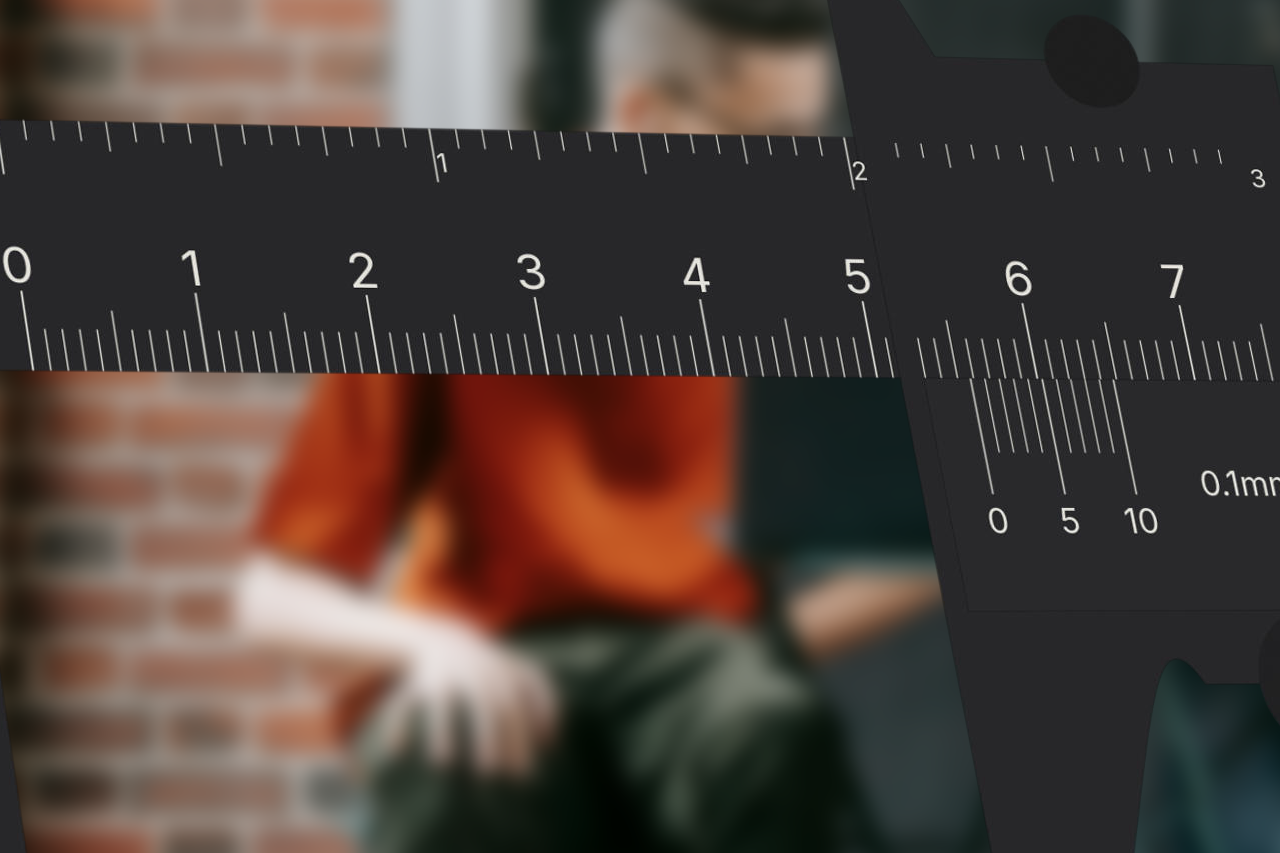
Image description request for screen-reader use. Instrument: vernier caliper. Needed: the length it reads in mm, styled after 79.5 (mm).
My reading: 55.8 (mm)
